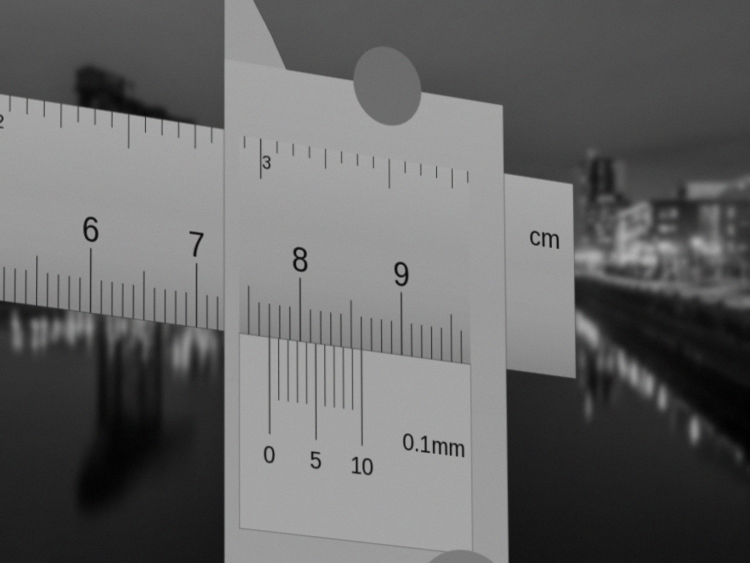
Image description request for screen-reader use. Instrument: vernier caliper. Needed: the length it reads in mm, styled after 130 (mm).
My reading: 77.0 (mm)
